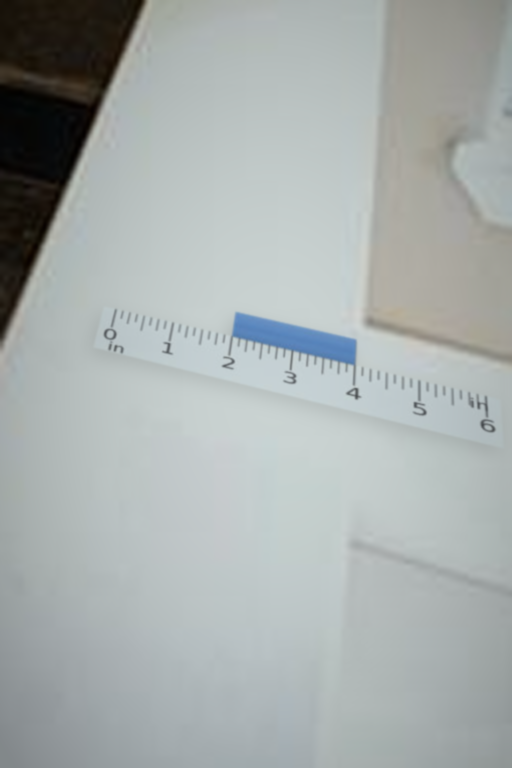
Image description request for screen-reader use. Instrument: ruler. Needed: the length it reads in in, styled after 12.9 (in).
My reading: 2 (in)
